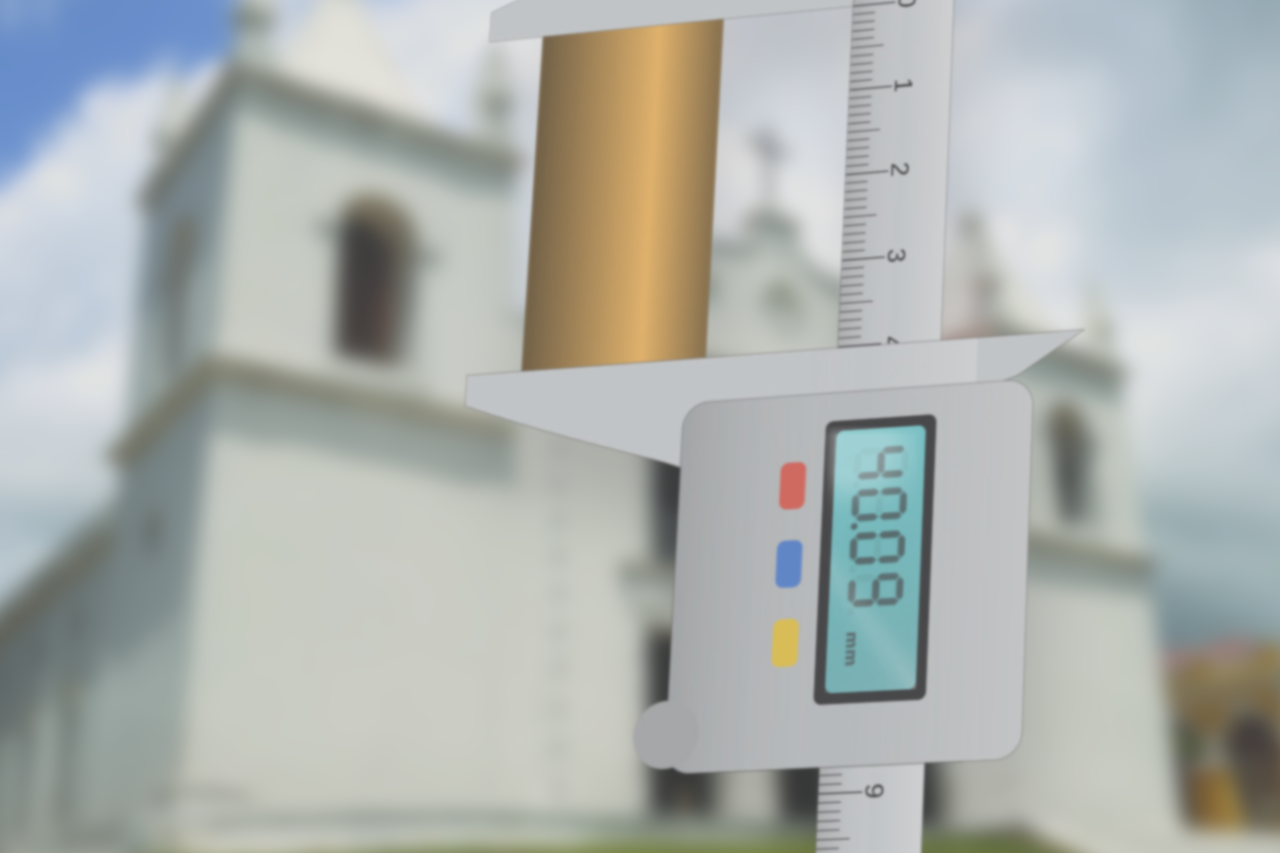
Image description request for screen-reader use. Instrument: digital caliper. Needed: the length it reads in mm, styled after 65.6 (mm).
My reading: 40.09 (mm)
